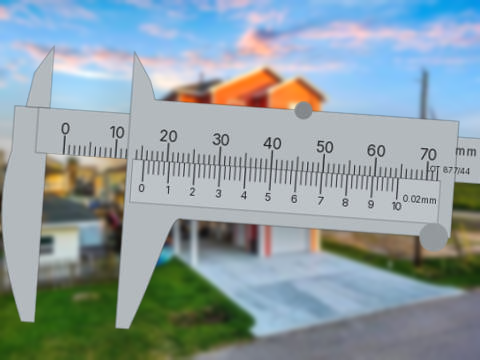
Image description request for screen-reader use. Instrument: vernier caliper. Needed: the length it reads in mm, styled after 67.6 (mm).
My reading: 15.5 (mm)
